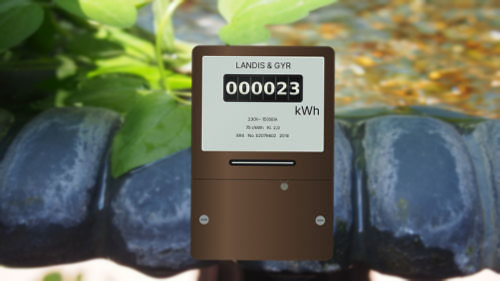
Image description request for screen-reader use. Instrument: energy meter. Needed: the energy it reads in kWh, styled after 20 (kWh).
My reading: 23 (kWh)
